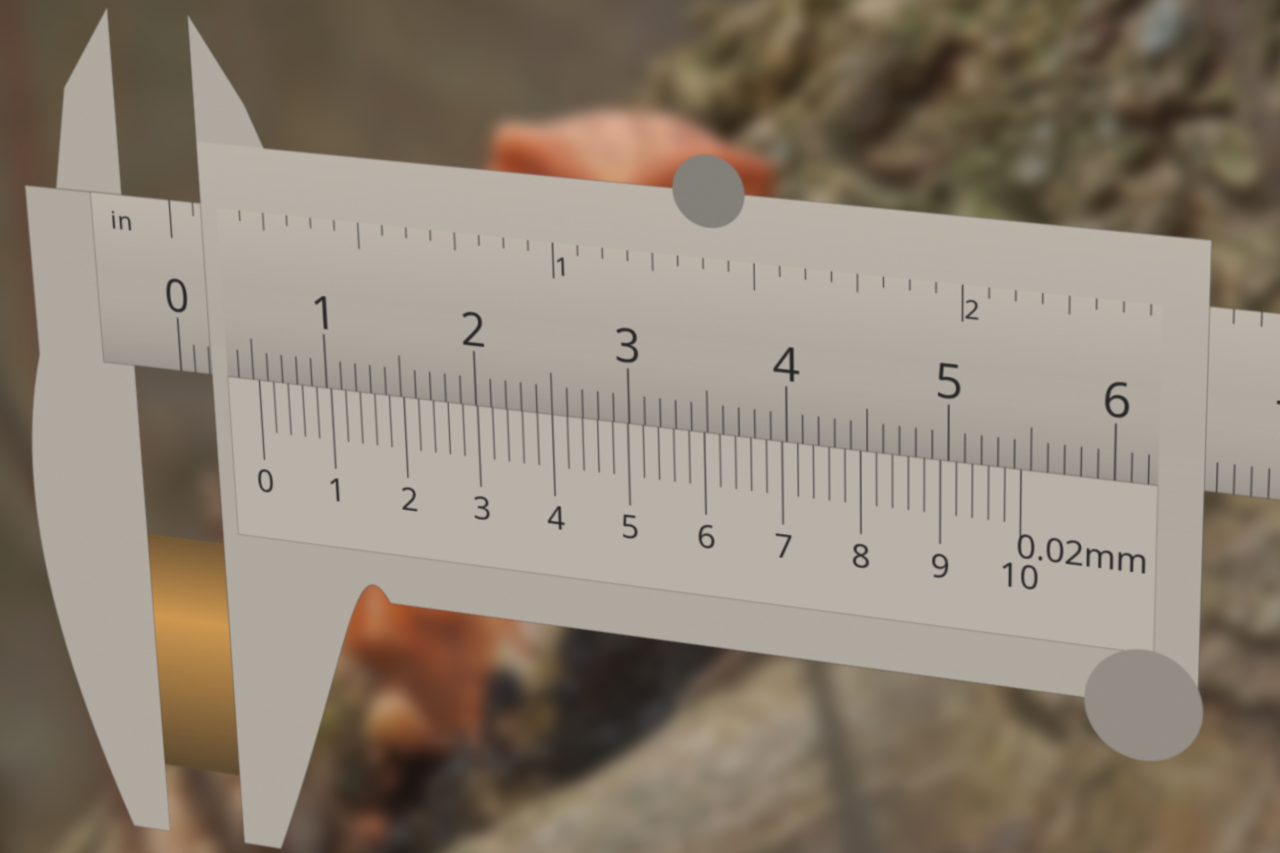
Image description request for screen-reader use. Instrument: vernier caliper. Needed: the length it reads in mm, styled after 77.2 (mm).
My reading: 5.4 (mm)
